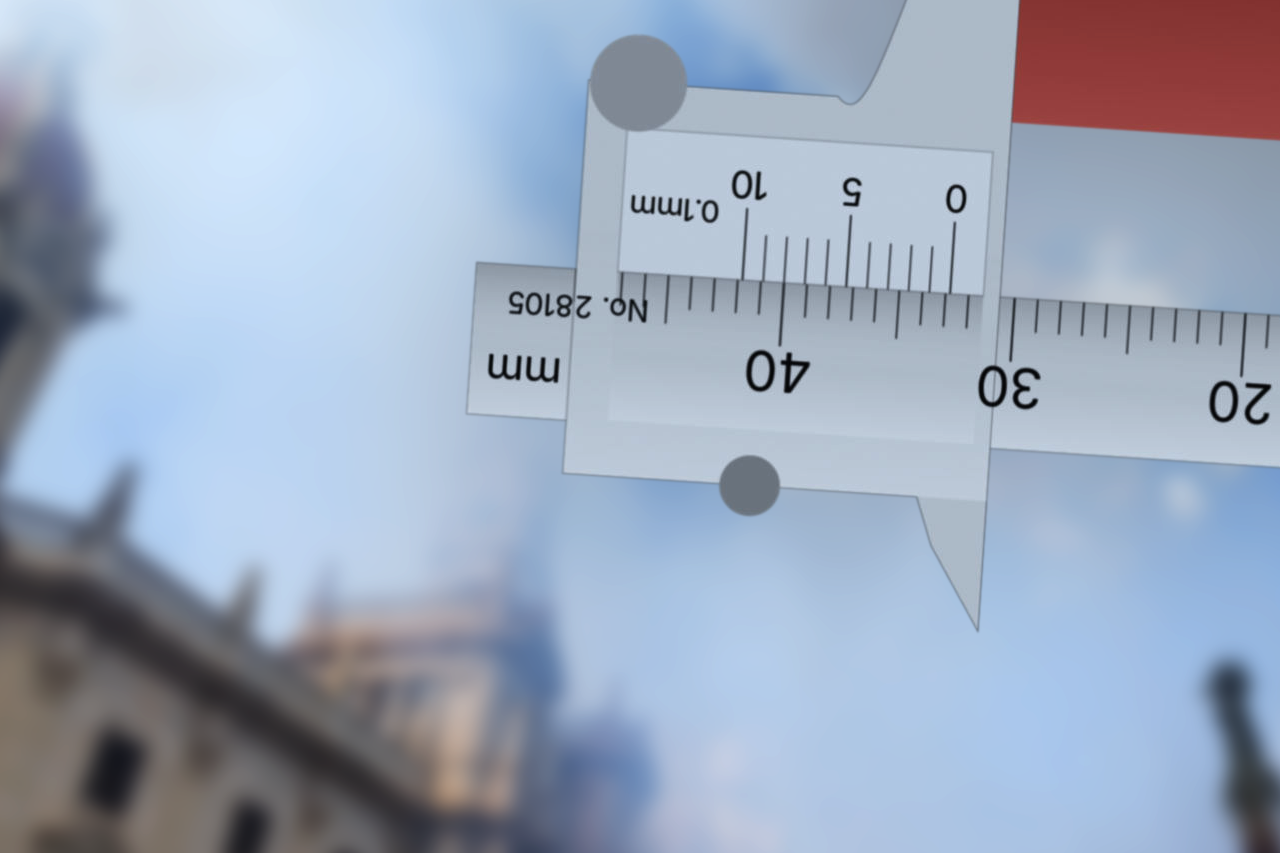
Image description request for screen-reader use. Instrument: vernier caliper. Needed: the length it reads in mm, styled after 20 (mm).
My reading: 32.8 (mm)
